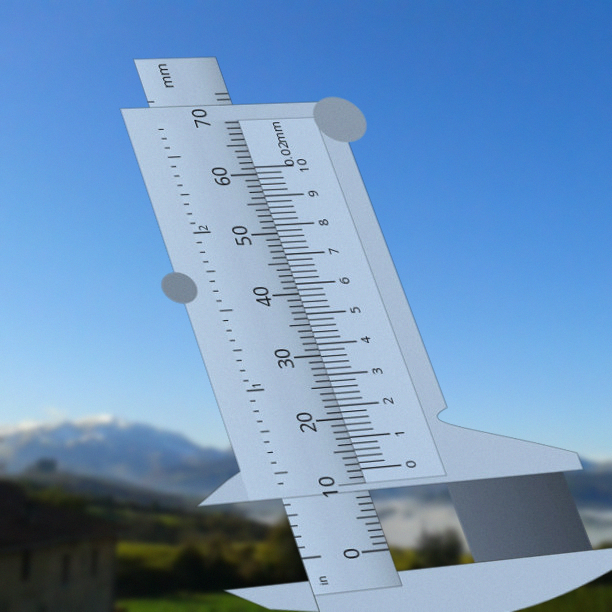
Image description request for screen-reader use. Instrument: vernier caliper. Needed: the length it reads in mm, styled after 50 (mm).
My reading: 12.2 (mm)
